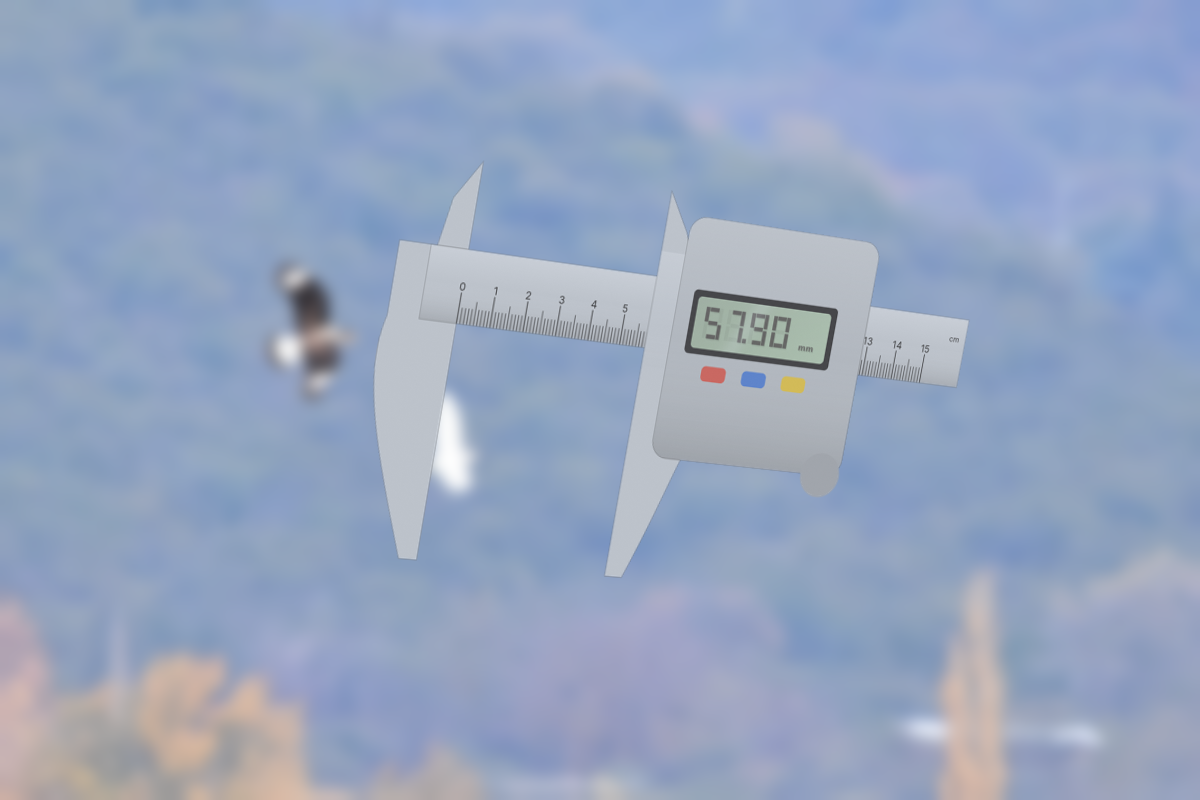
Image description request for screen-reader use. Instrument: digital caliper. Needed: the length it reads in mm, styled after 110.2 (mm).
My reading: 57.90 (mm)
